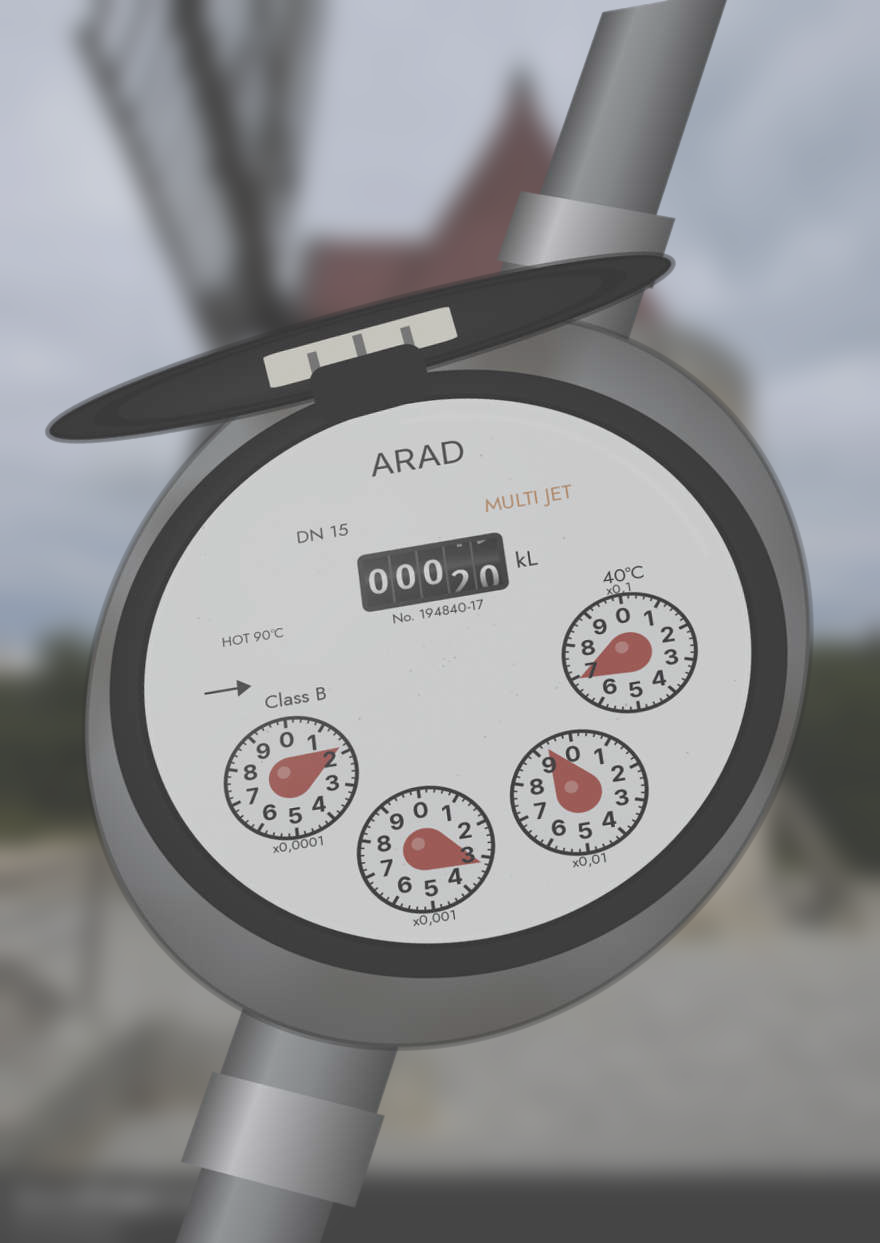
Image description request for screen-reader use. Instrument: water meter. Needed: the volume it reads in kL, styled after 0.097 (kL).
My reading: 19.6931 (kL)
